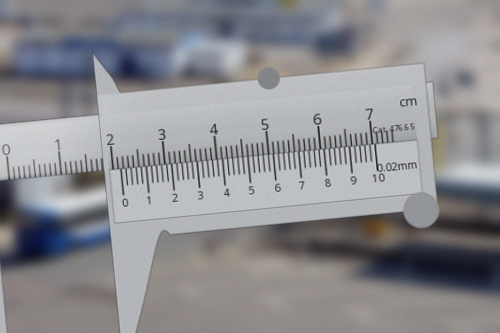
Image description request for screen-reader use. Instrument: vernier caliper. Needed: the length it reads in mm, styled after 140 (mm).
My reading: 21.5 (mm)
